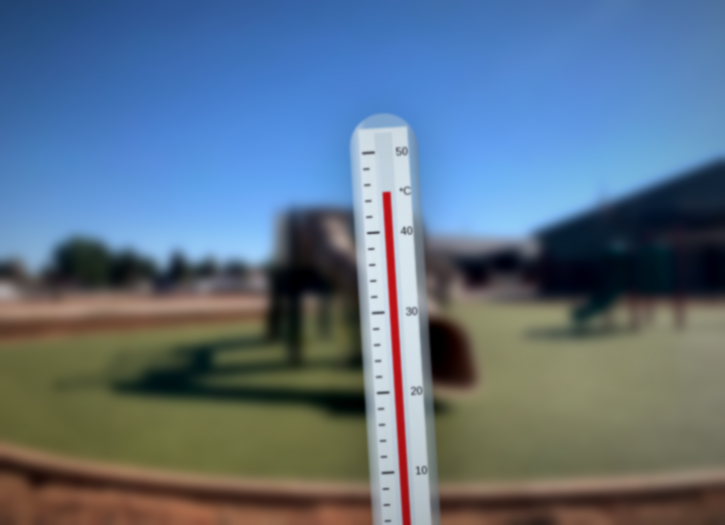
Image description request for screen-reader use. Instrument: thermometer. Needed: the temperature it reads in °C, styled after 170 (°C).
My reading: 45 (°C)
